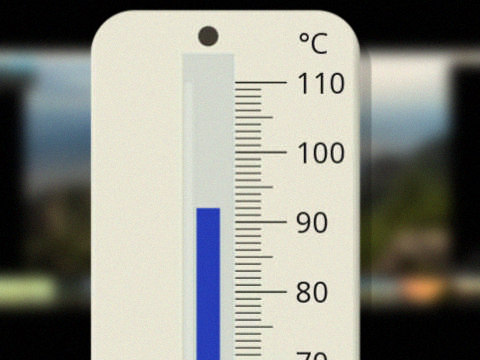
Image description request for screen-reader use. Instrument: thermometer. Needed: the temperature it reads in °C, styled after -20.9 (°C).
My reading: 92 (°C)
